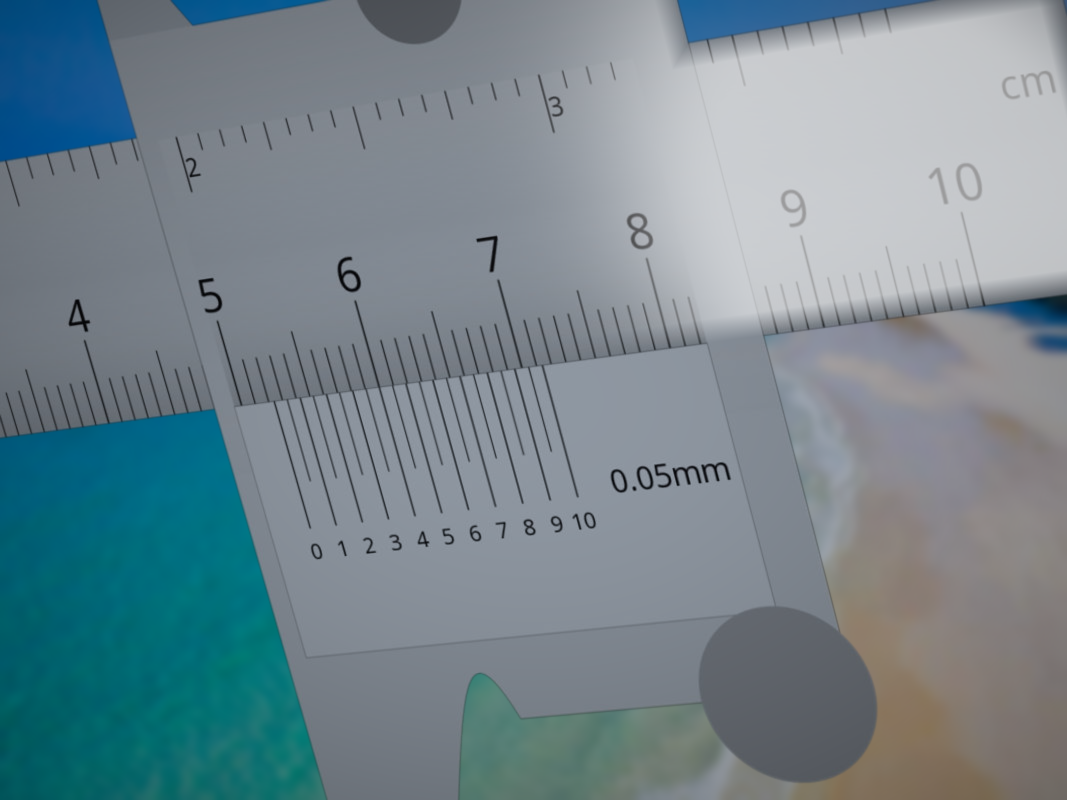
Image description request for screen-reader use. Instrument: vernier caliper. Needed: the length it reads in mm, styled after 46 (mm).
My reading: 52.4 (mm)
